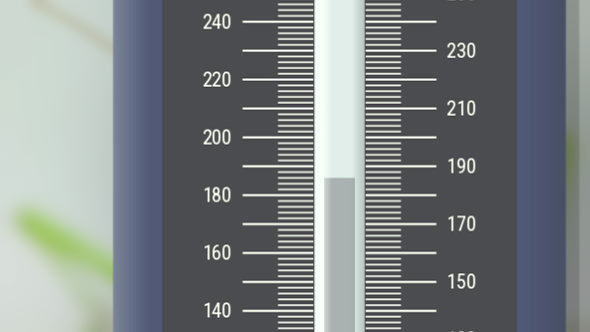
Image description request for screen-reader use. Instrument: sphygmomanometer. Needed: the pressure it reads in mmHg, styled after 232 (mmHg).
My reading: 186 (mmHg)
